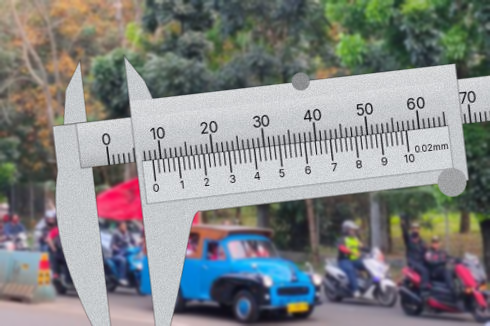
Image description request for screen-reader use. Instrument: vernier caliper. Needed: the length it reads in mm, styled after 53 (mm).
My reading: 8.5 (mm)
